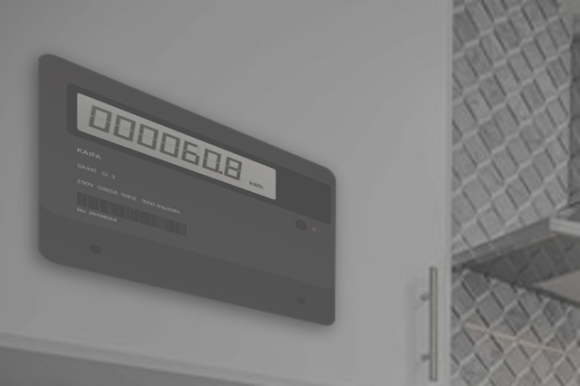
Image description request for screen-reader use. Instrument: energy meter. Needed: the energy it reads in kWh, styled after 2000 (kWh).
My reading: 60.8 (kWh)
